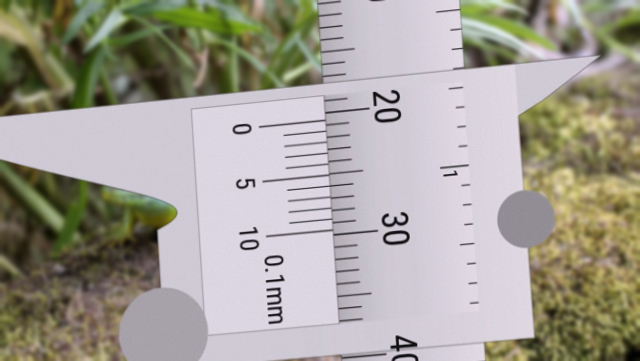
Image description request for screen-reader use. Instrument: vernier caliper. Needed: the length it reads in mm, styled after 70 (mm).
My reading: 20.6 (mm)
